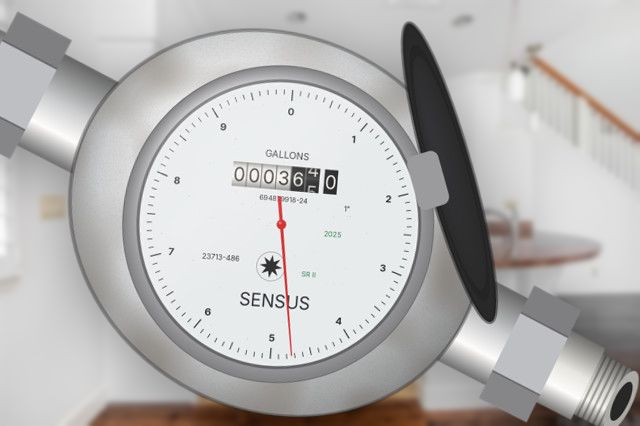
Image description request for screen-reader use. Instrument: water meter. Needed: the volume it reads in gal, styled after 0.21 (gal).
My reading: 3644.7 (gal)
